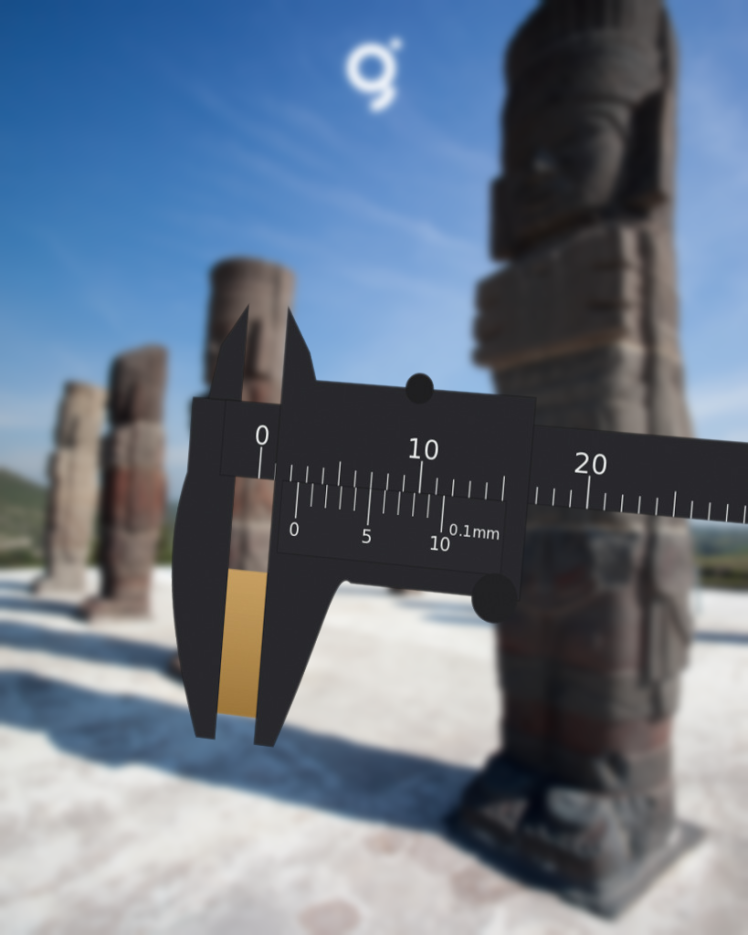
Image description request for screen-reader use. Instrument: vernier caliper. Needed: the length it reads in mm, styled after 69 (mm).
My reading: 2.5 (mm)
